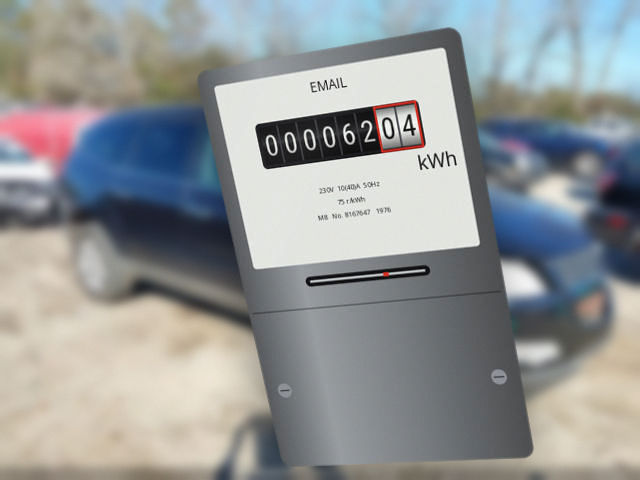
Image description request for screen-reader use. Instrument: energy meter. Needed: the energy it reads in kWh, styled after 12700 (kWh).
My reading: 62.04 (kWh)
